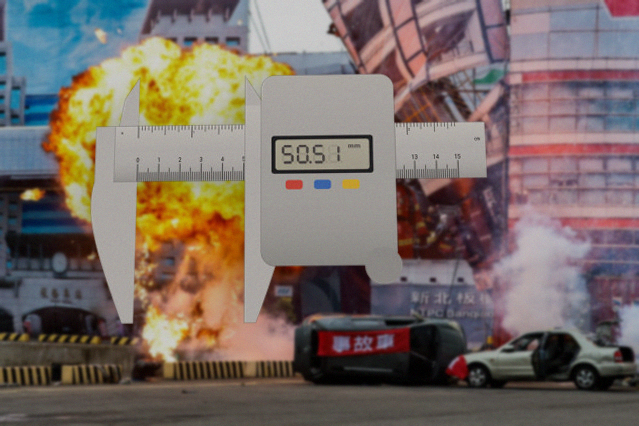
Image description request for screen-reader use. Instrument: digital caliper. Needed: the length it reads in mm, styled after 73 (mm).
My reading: 50.51 (mm)
